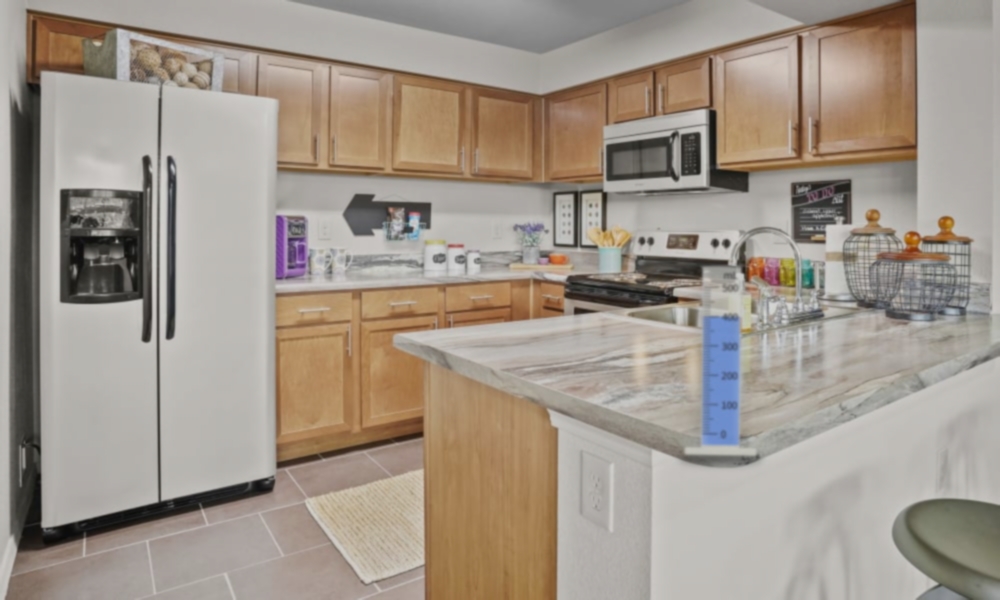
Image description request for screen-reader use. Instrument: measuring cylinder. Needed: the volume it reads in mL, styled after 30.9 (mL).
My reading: 400 (mL)
